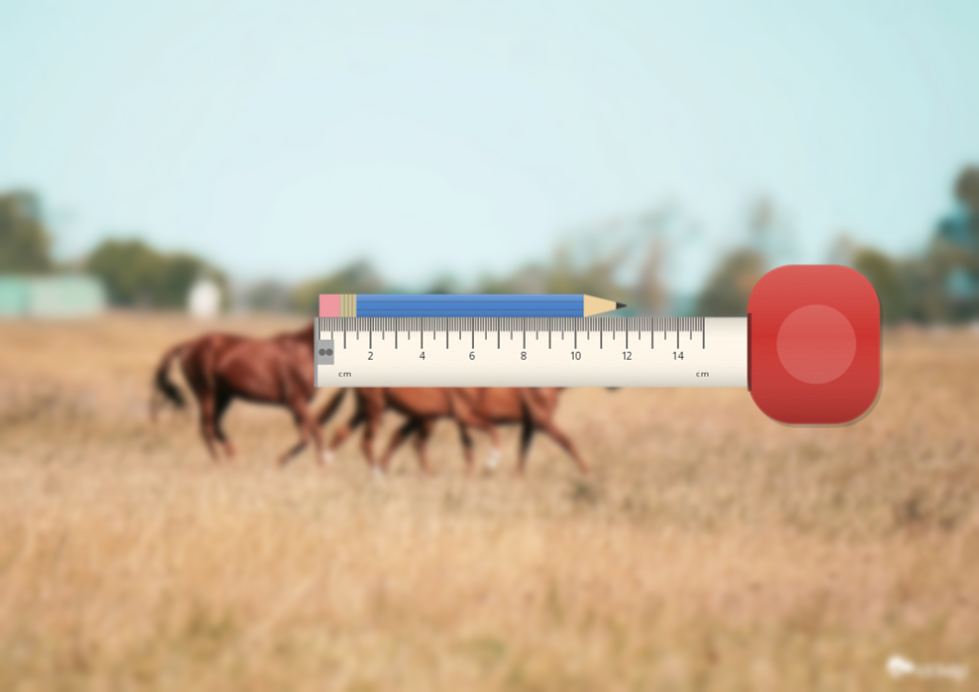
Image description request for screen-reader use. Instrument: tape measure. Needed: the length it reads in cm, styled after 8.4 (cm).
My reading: 12 (cm)
